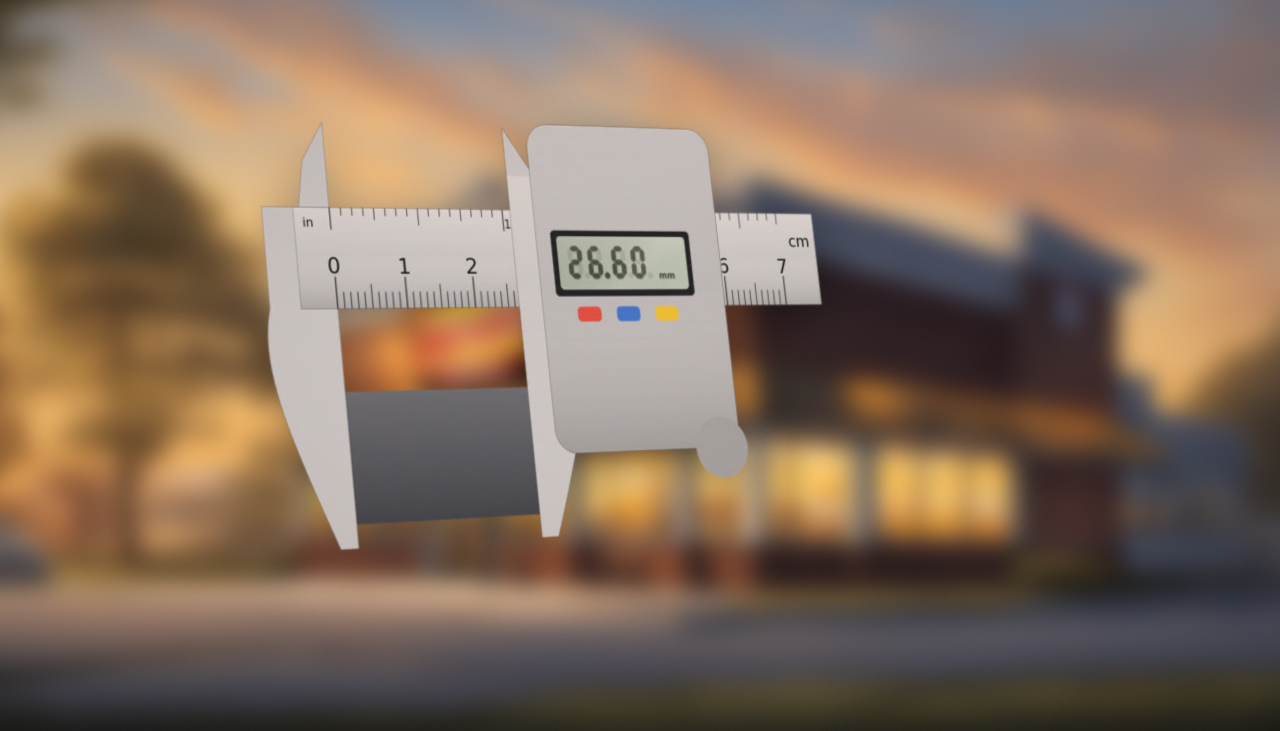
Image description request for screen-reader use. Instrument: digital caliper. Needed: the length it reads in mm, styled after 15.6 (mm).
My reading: 26.60 (mm)
